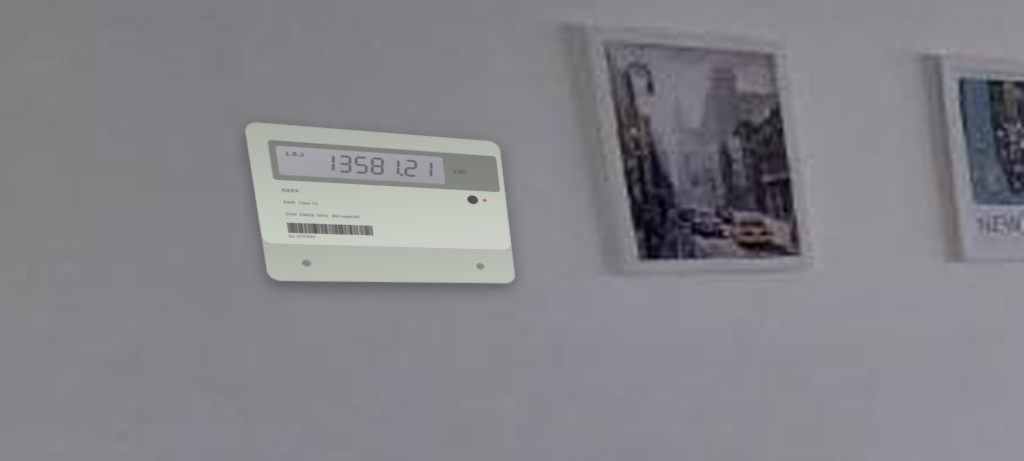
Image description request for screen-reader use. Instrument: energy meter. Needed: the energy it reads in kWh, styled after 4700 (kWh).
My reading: 13581.21 (kWh)
